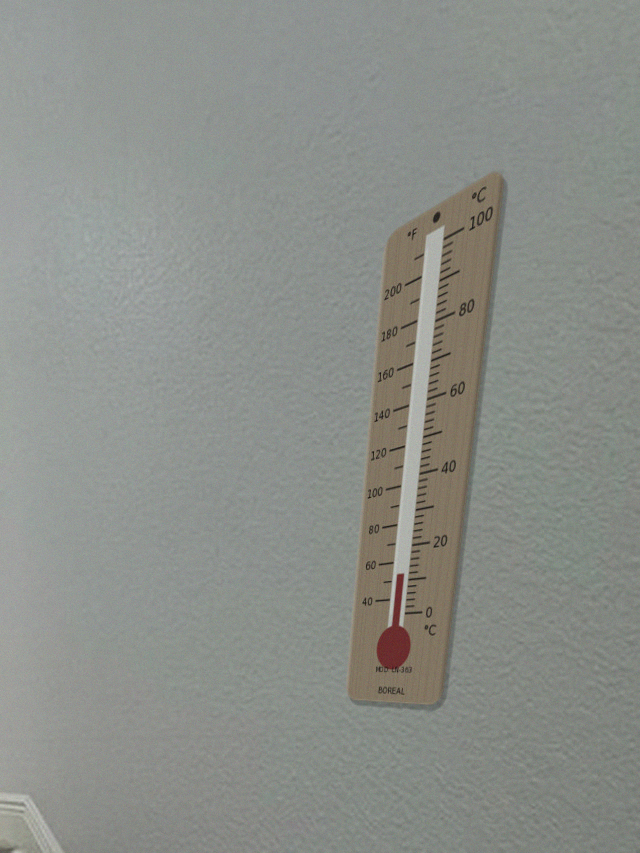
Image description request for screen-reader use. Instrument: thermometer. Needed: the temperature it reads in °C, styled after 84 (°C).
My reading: 12 (°C)
